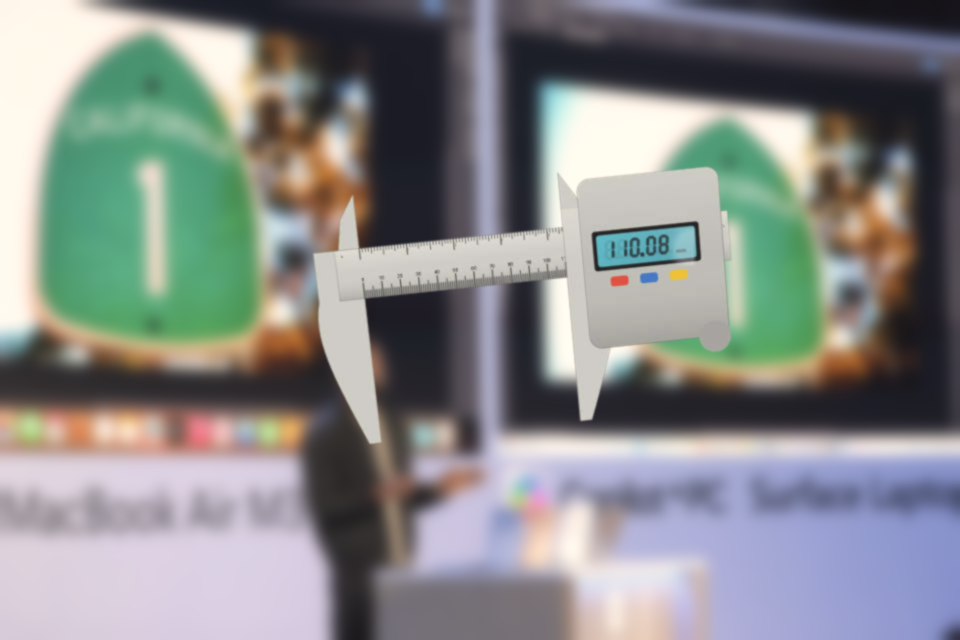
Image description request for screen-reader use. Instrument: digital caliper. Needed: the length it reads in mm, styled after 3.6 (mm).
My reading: 110.08 (mm)
